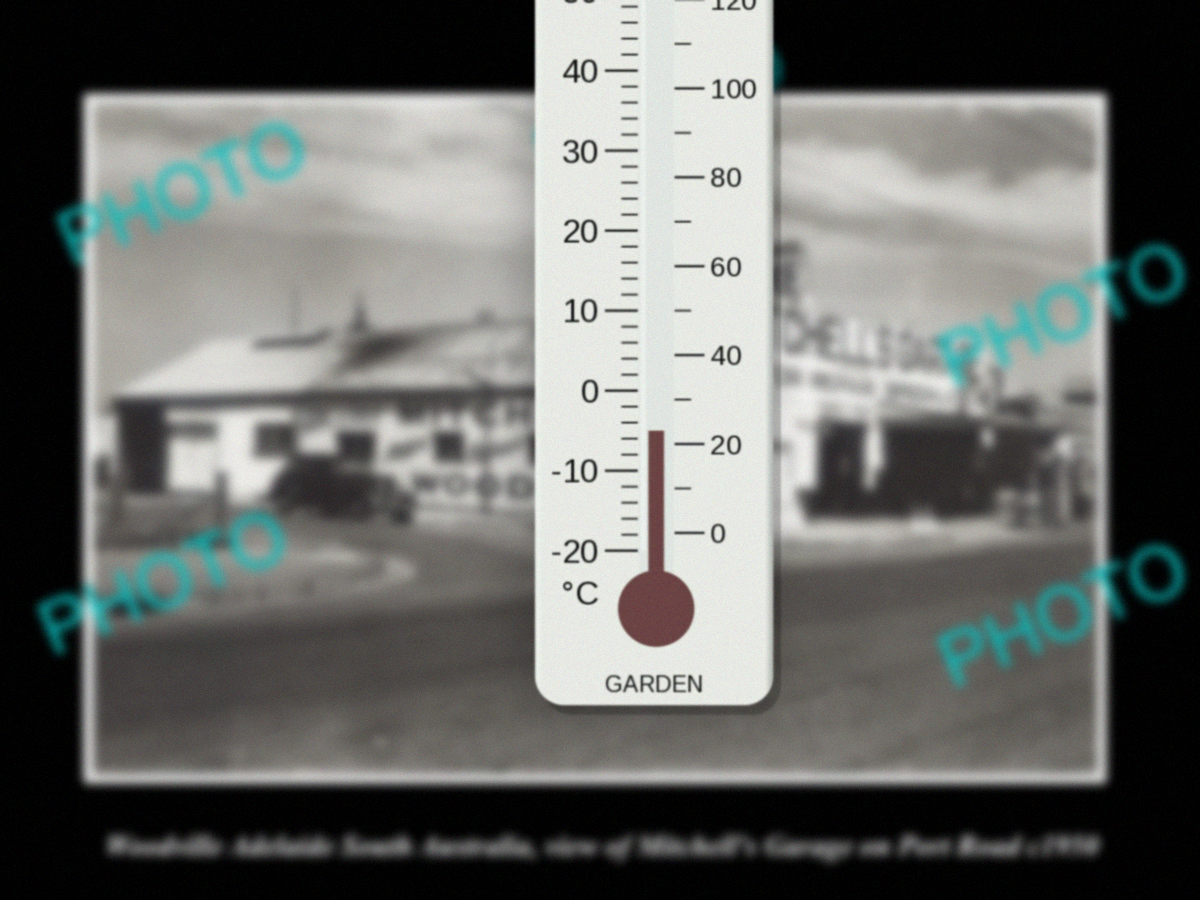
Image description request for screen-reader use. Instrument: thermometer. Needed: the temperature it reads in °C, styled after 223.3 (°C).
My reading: -5 (°C)
